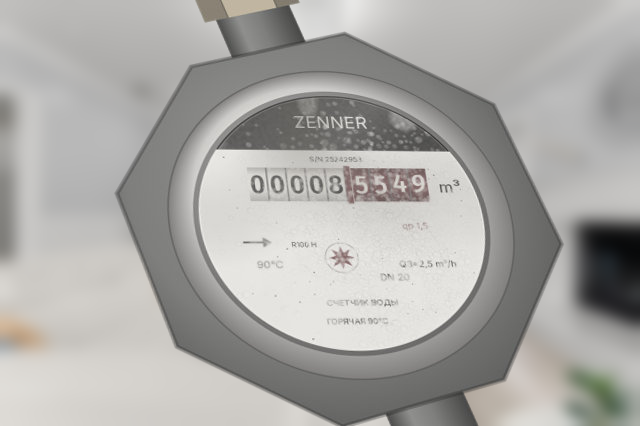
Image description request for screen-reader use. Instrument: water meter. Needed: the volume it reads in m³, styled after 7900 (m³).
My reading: 8.5549 (m³)
